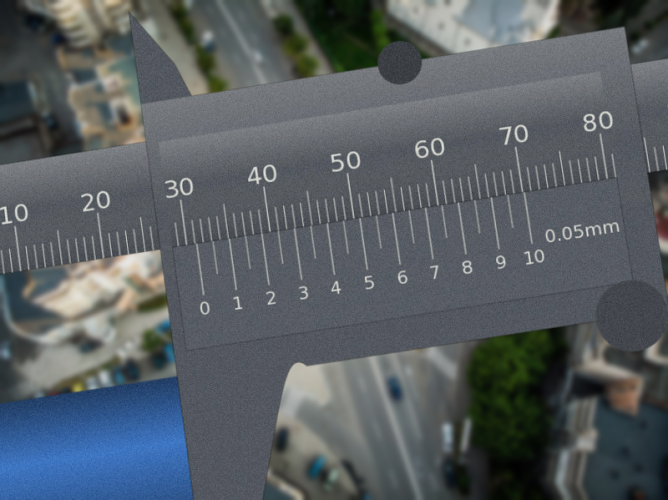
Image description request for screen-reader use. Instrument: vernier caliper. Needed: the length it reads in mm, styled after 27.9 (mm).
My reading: 31.2 (mm)
